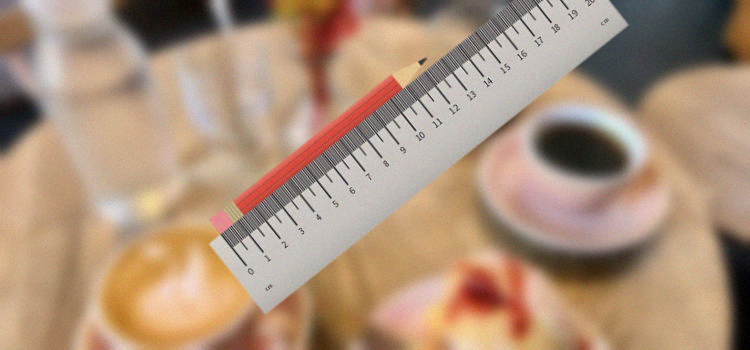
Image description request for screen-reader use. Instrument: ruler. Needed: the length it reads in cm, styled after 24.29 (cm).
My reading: 12.5 (cm)
